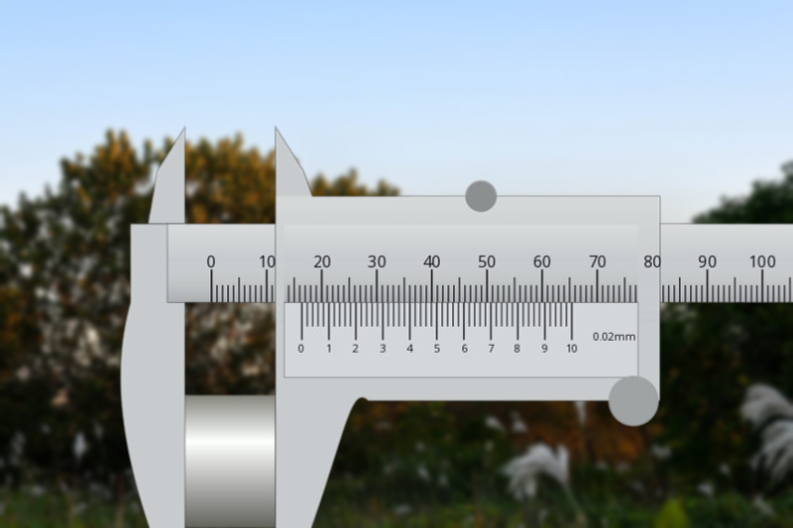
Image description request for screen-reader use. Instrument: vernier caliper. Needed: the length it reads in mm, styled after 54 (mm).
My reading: 16.4 (mm)
